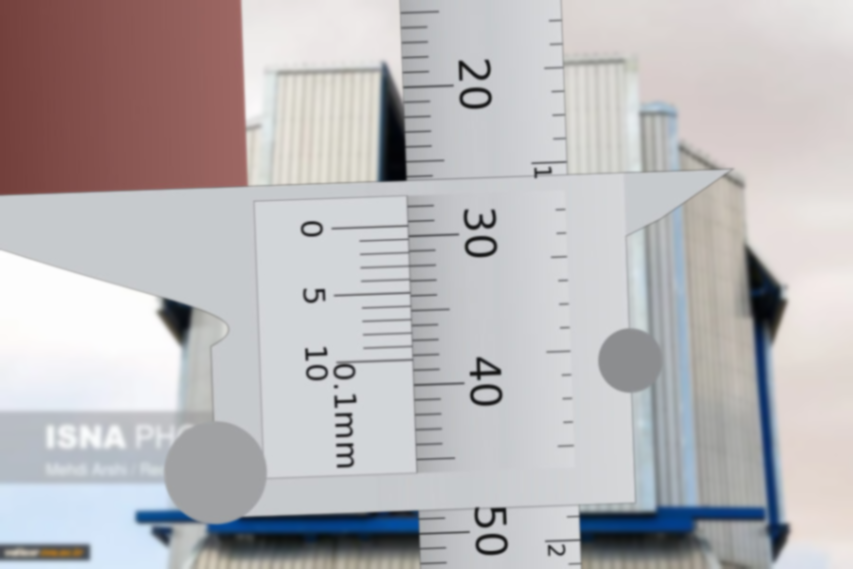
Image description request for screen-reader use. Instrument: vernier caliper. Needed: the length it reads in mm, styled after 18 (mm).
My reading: 29.3 (mm)
